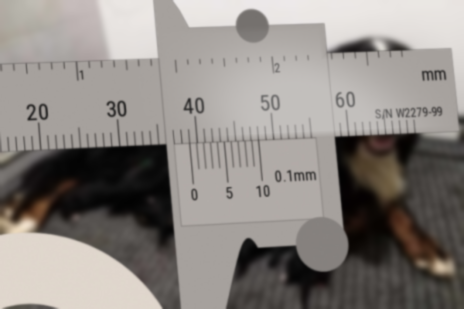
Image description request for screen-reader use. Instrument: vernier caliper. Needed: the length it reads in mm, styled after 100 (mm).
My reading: 39.0 (mm)
